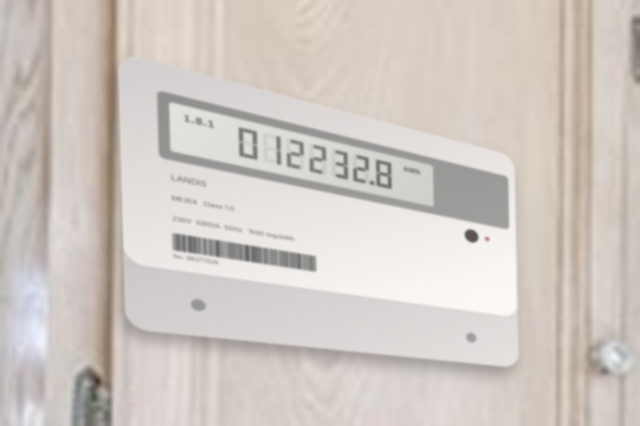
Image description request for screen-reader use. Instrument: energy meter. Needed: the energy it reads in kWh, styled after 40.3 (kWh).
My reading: 12232.8 (kWh)
